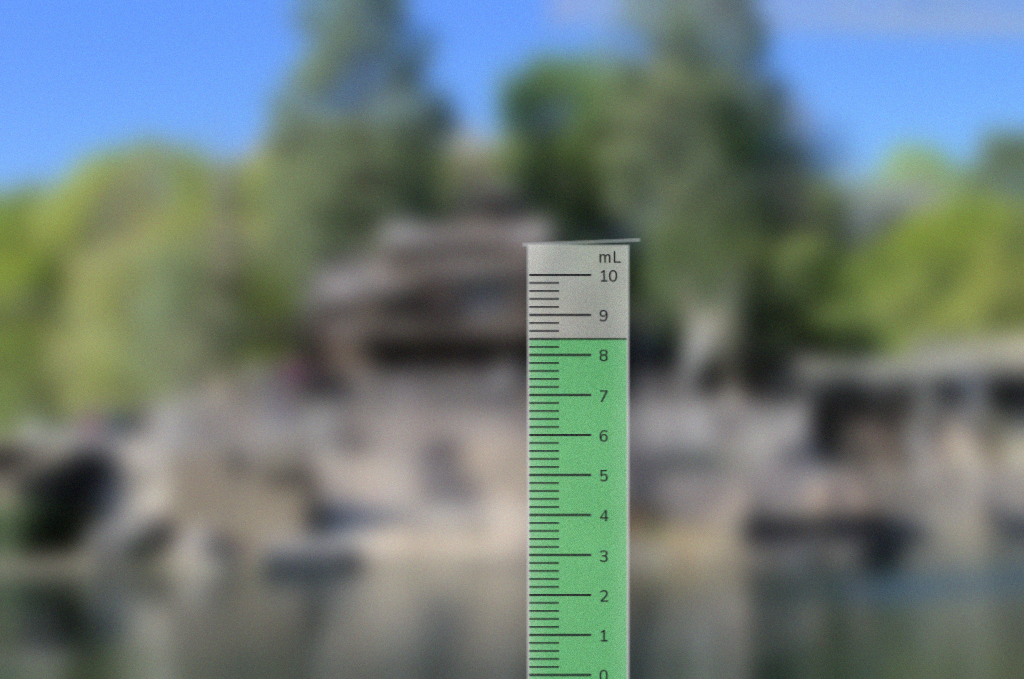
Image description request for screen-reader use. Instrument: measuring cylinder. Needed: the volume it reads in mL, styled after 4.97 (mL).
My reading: 8.4 (mL)
